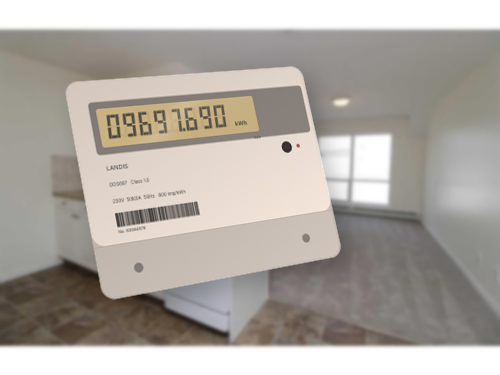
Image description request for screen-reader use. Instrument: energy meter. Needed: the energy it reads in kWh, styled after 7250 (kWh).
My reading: 9697.690 (kWh)
